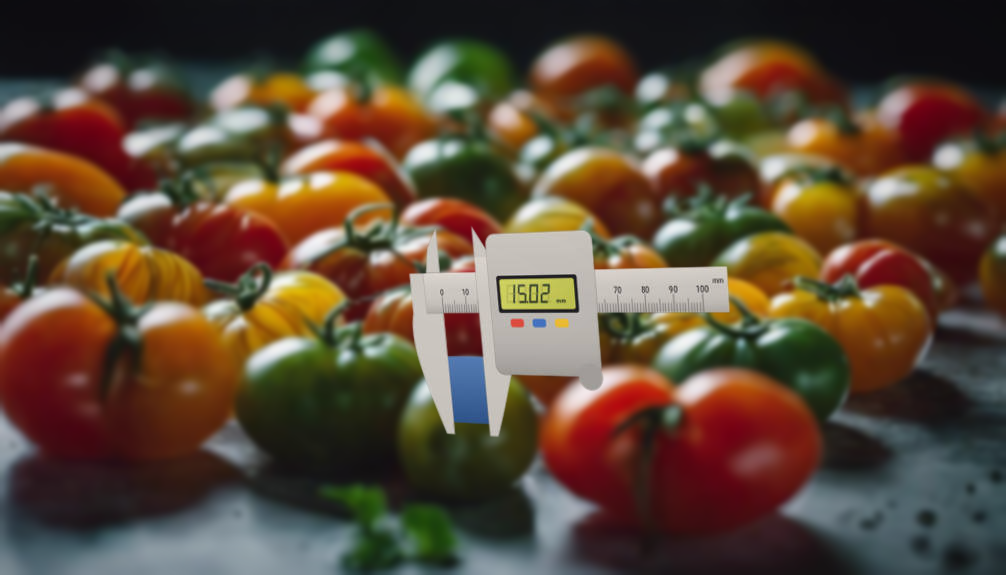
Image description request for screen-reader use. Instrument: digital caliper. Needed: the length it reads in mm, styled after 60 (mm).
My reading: 15.02 (mm)
